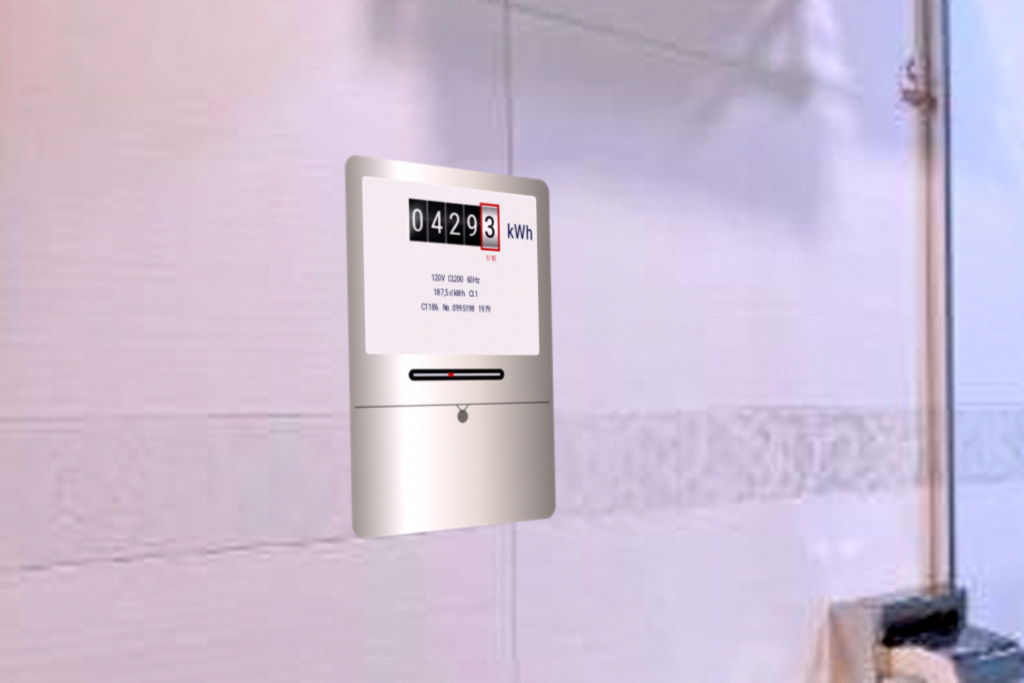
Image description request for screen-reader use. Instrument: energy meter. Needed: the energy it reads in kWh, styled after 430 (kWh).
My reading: 429.3 (kWh)
